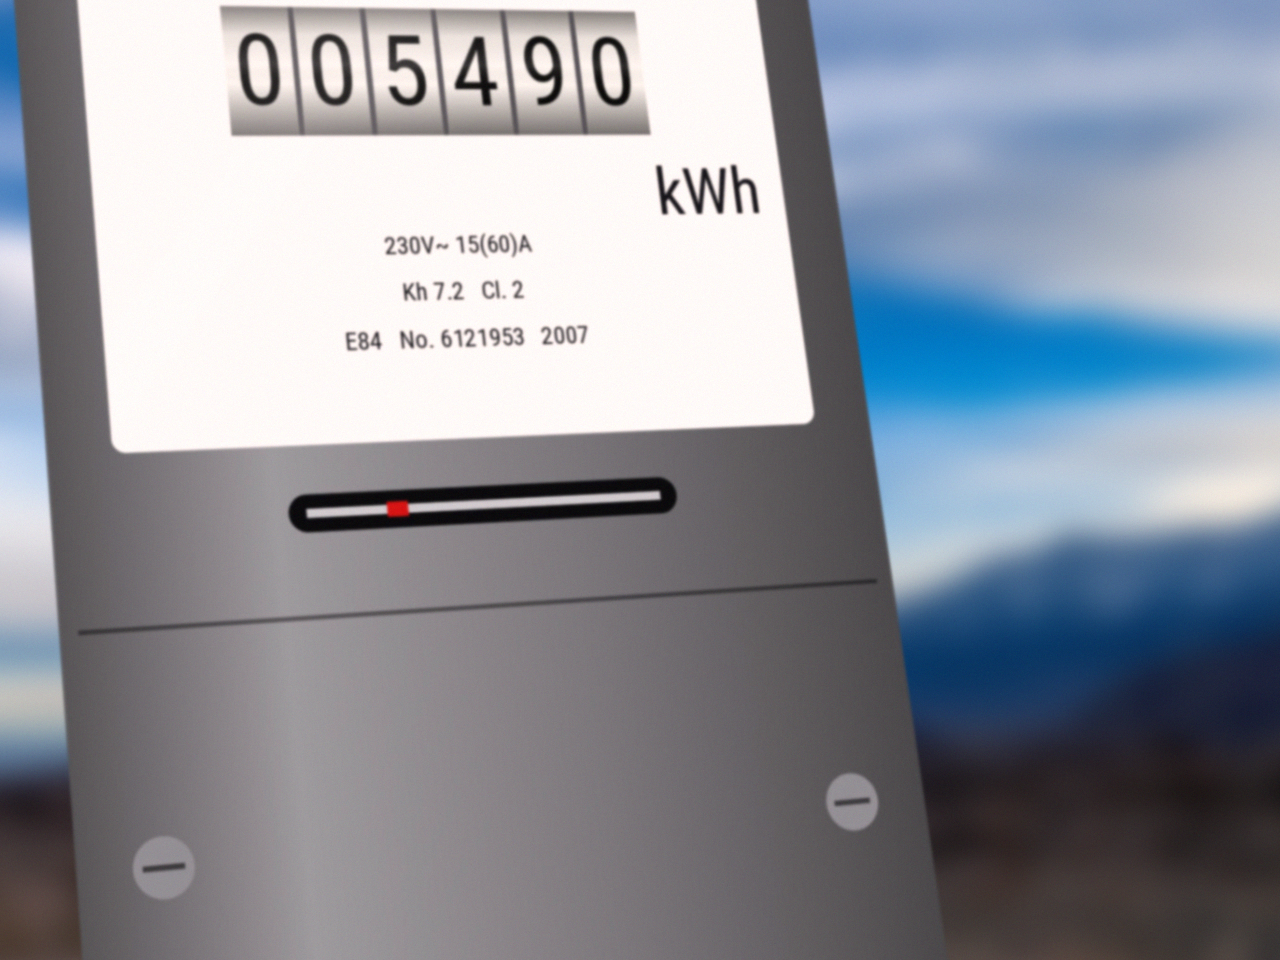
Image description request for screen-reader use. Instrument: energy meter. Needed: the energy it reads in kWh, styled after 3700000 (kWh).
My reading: 5490 (kWh)
